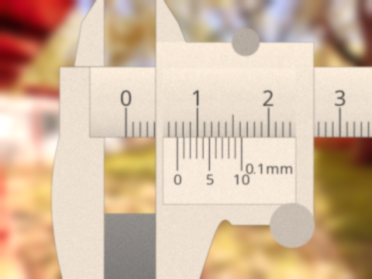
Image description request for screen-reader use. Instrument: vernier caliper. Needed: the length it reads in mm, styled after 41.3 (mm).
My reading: 7.2 (mm)
